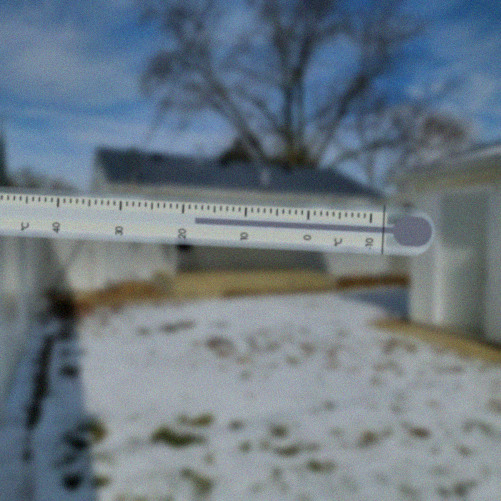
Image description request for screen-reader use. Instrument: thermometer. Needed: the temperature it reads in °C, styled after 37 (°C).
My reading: 18 (°C)
